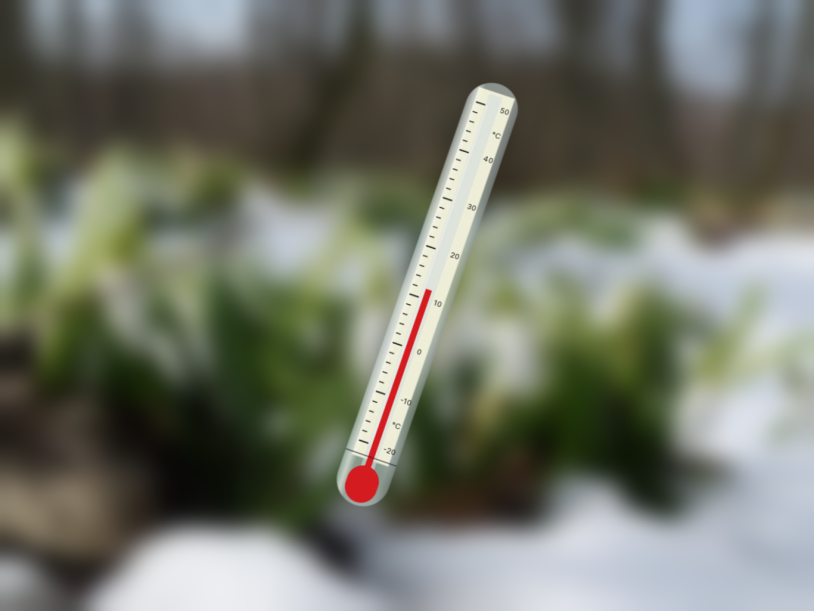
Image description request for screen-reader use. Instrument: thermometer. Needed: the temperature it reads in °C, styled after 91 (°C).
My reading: 12 (°C)
